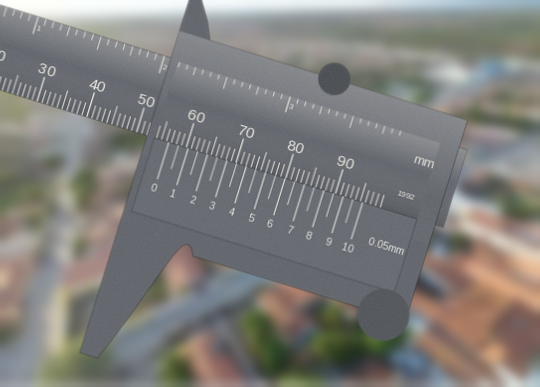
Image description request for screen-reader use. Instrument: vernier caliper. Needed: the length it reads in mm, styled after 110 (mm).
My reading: 56.5 (mm)
